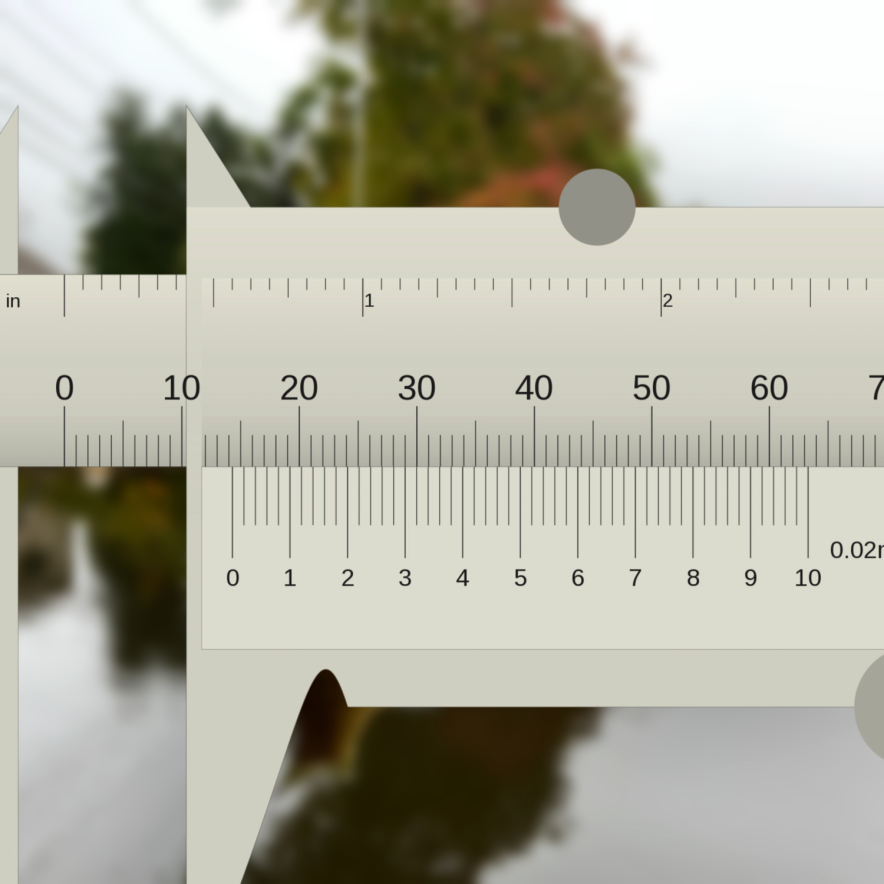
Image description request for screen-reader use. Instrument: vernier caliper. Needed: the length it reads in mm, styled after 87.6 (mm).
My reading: 14.3 (mm)
